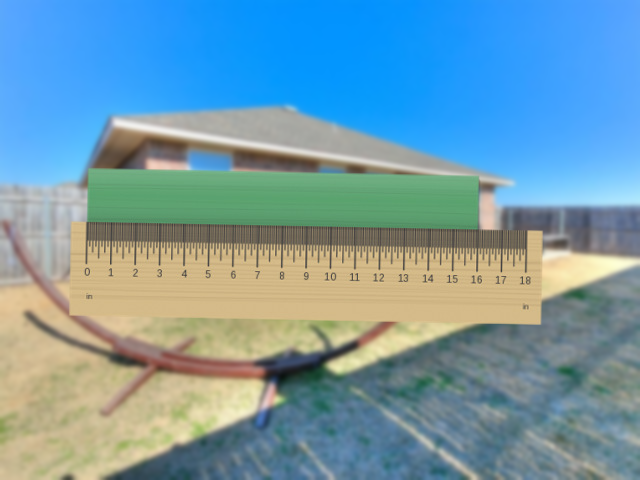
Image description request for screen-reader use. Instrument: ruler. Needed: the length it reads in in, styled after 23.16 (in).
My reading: 16 (in)
